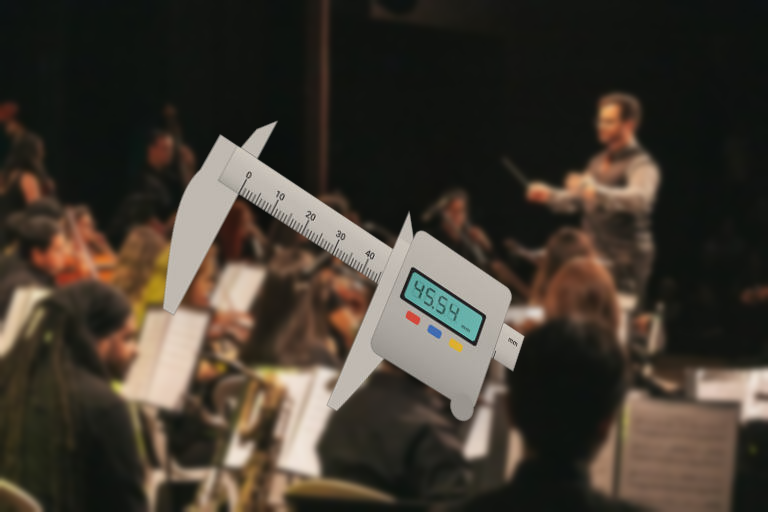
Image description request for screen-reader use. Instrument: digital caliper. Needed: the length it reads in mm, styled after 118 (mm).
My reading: 45.54 (mm)
